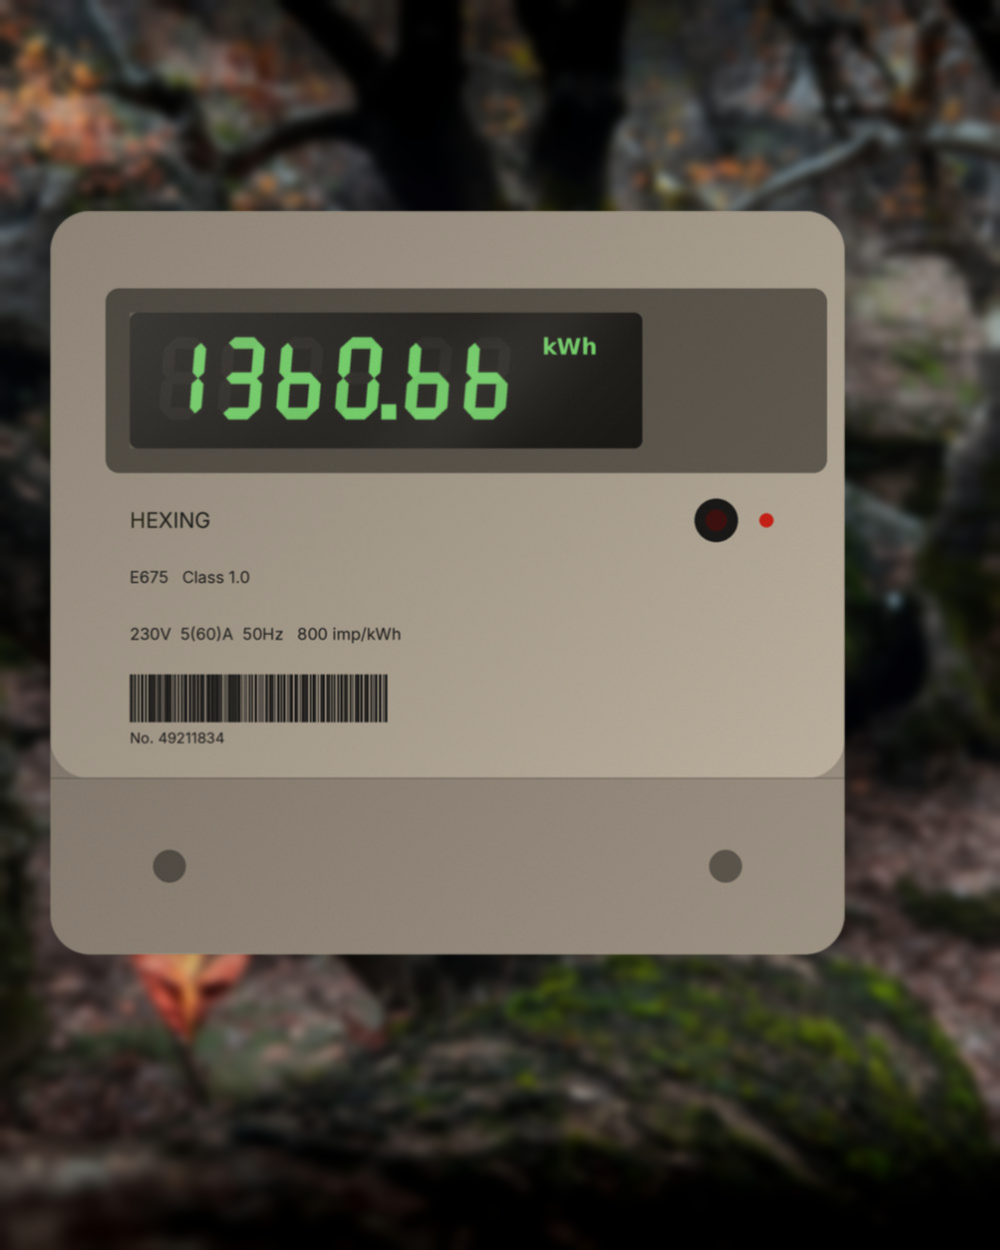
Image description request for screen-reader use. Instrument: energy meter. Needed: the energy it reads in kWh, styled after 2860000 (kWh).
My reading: 1360.66 (kWh)
